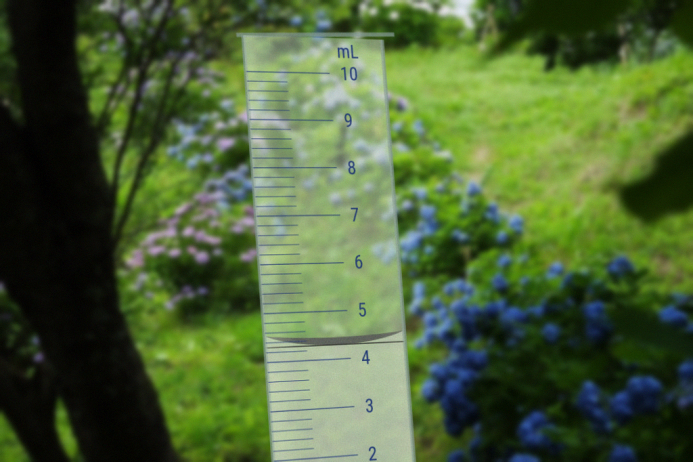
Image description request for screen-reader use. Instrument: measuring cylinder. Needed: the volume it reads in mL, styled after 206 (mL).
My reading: 4.3 (mL)
